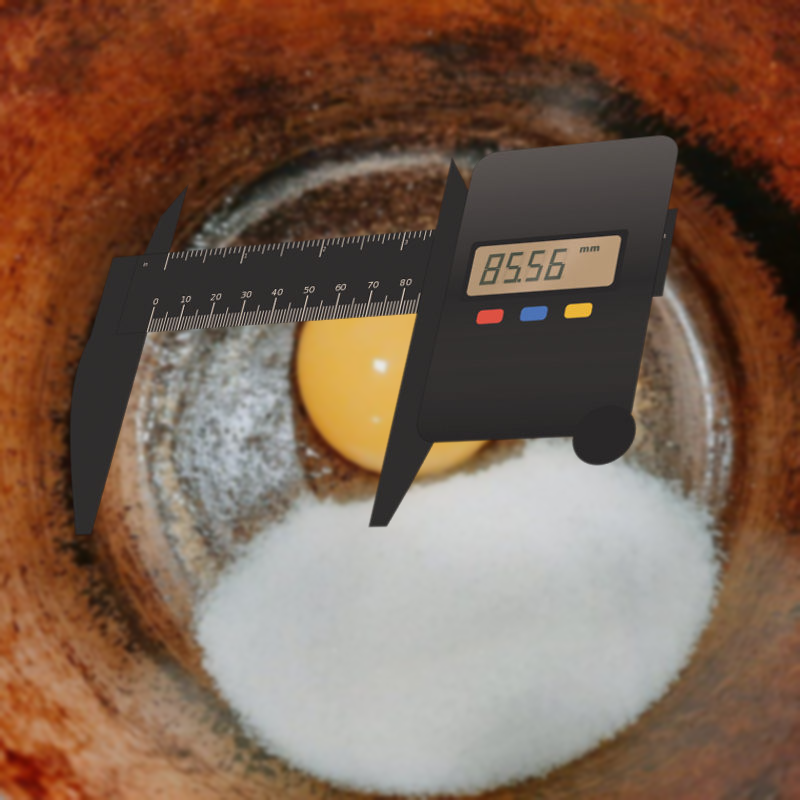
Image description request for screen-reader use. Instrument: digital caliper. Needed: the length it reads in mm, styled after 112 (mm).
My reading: 85.56 (mm)
